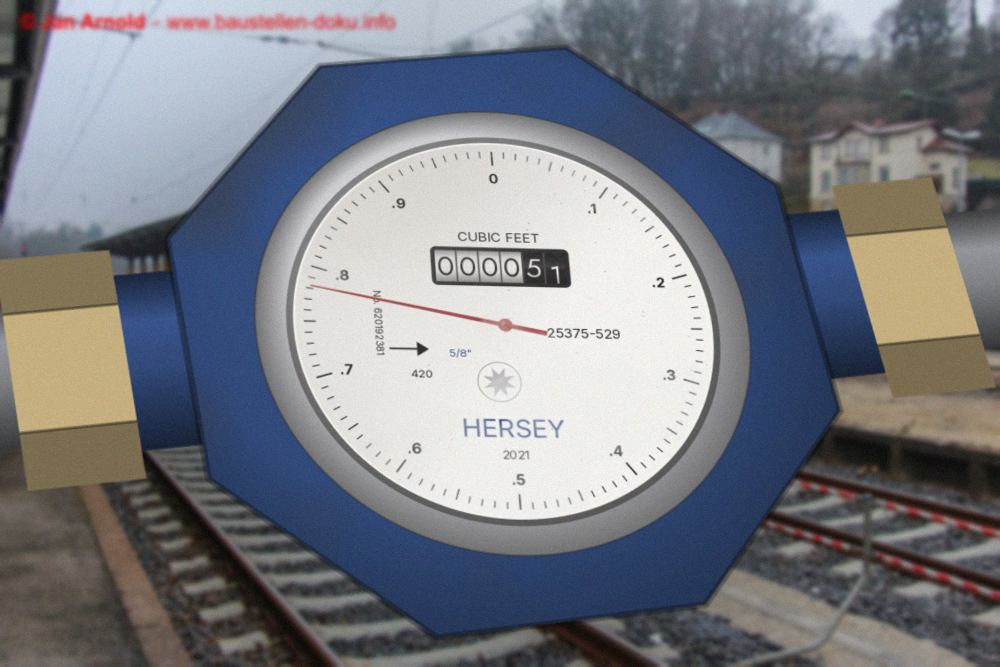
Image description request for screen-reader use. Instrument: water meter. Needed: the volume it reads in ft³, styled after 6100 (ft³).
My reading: 50.78 (ft³)
